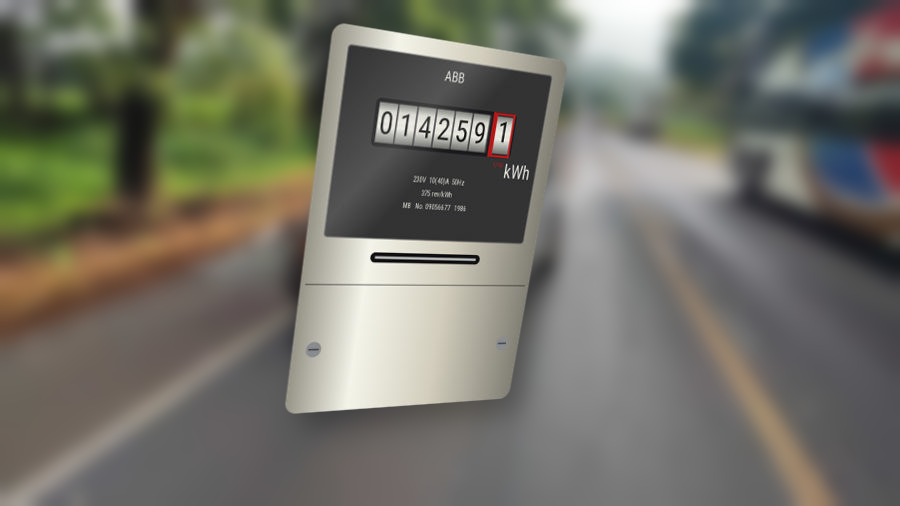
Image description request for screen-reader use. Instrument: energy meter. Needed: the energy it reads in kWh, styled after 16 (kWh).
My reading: 14259.1 (kWh)
